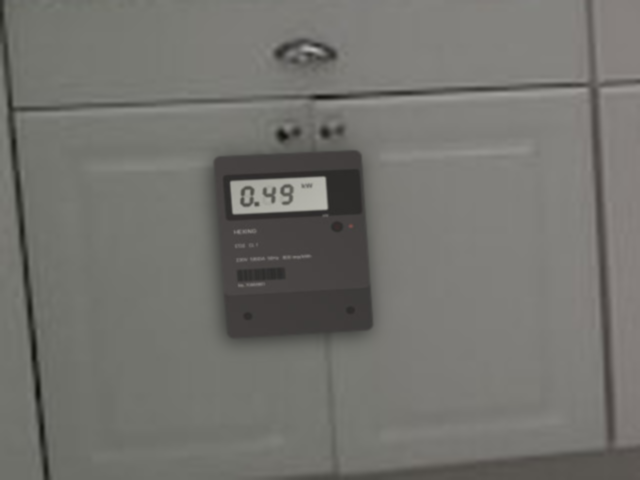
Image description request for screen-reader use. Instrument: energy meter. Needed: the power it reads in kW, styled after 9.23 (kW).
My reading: 0.49 (kW)
